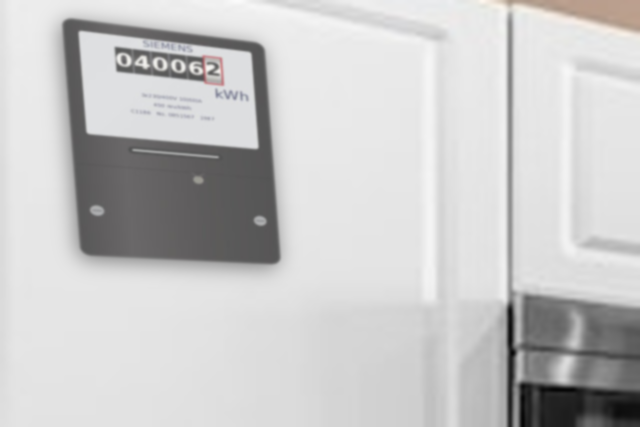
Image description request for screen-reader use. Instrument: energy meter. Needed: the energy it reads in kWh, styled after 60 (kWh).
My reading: 4006.2 (kWh)
